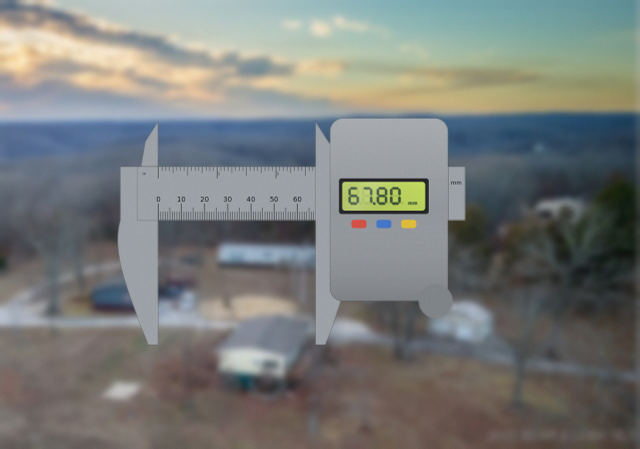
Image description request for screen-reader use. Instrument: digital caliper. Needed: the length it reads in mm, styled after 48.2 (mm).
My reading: 67.80 (mm)
